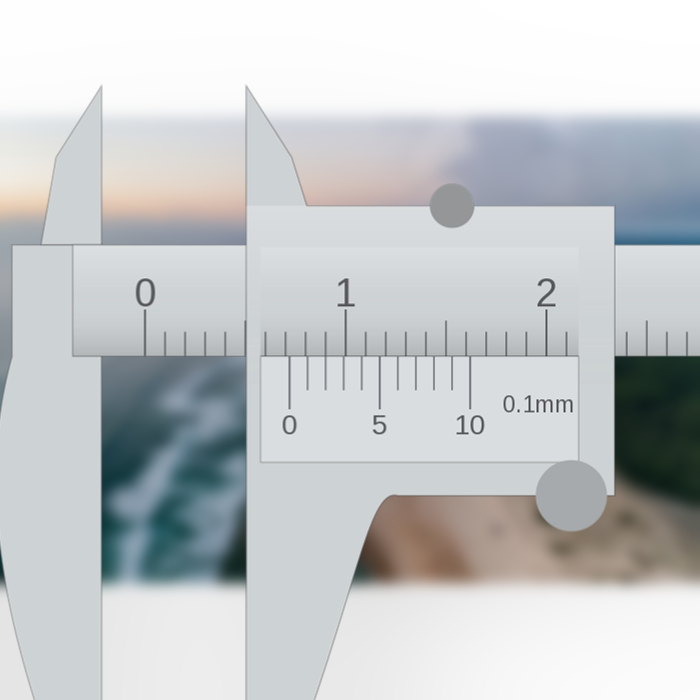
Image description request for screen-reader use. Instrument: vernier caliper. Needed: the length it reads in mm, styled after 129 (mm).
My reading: 7.2 (mm)
